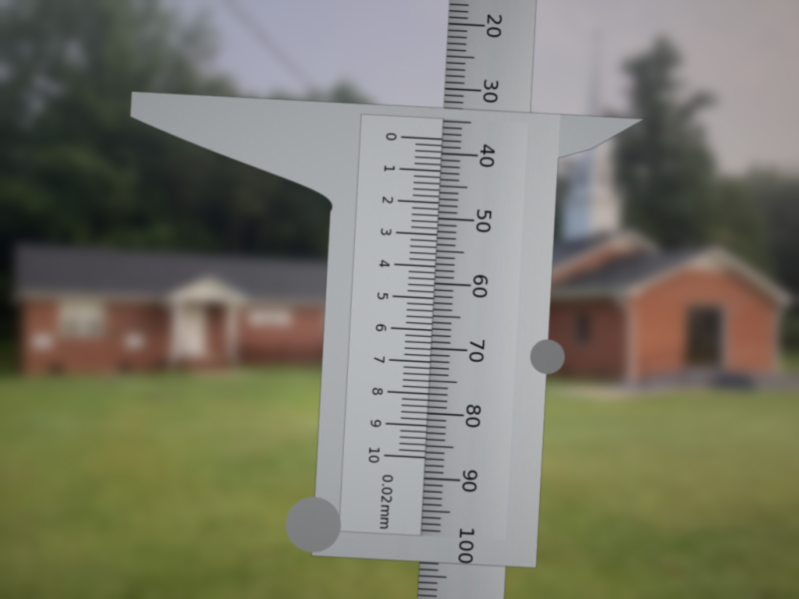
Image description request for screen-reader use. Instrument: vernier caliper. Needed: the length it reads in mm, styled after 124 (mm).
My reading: 37.8 (mm)
